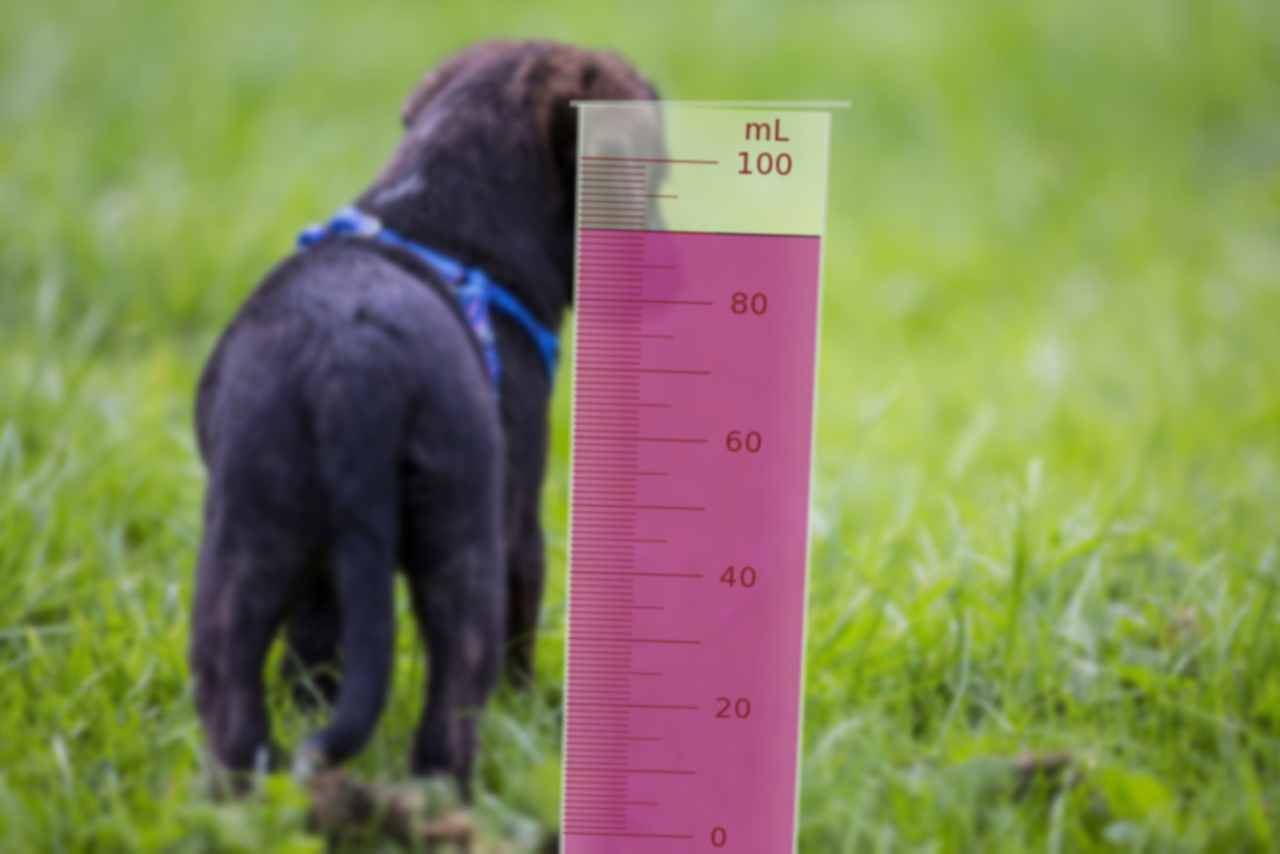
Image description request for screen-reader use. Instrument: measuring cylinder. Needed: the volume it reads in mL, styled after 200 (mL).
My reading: 90 (mL)
